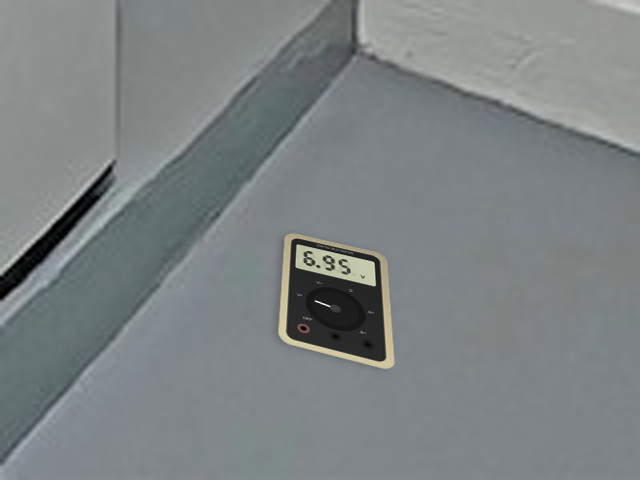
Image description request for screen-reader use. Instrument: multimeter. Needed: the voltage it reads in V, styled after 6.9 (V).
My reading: 6.95 (V)
